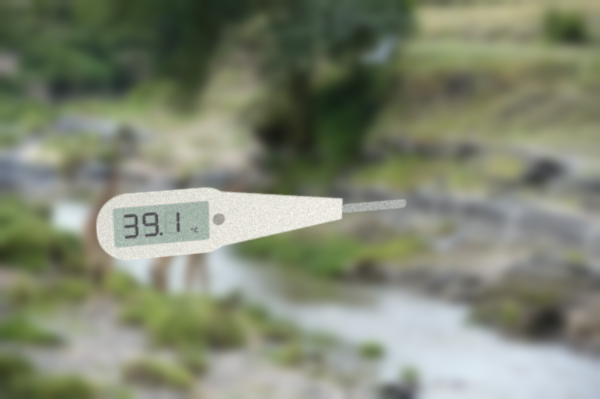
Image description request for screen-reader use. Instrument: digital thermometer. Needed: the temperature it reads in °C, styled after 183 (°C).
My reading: 39.1 (°C)
